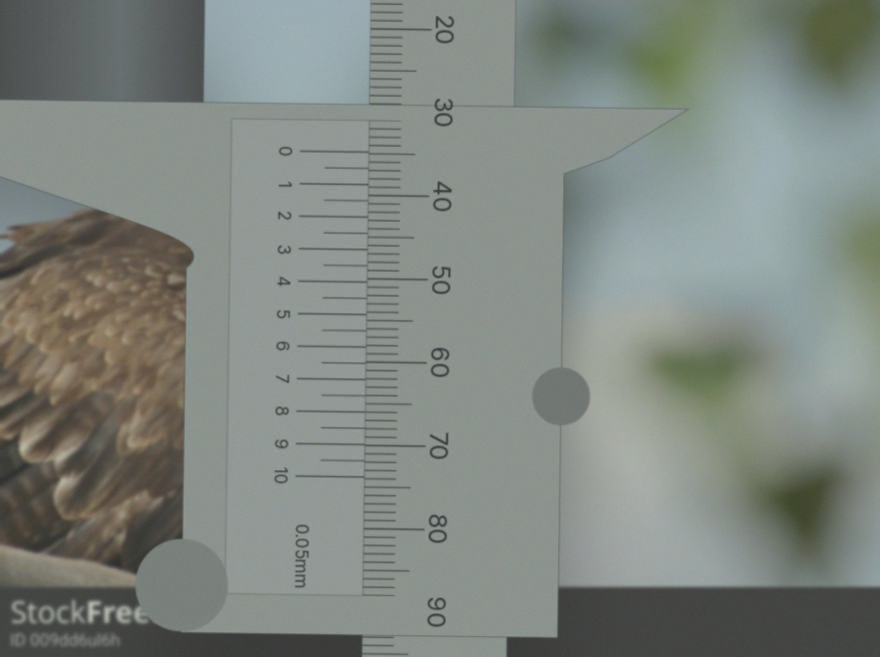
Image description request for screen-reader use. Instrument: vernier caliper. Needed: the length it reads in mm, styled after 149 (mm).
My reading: 34.8 (mm)
